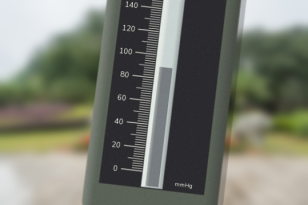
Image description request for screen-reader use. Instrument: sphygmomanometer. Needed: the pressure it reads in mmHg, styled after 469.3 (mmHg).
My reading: 90 (mmHg)
